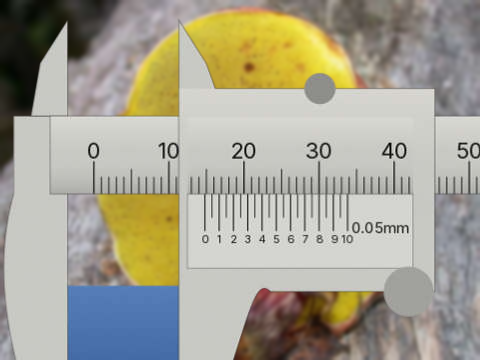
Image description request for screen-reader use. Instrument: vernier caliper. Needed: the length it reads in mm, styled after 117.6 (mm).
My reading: 14.8 (mm)
